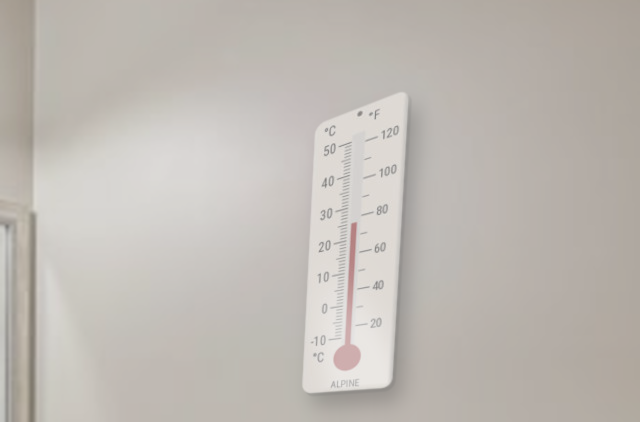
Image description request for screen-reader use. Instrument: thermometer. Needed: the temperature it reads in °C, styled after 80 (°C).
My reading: 25 (°C)
